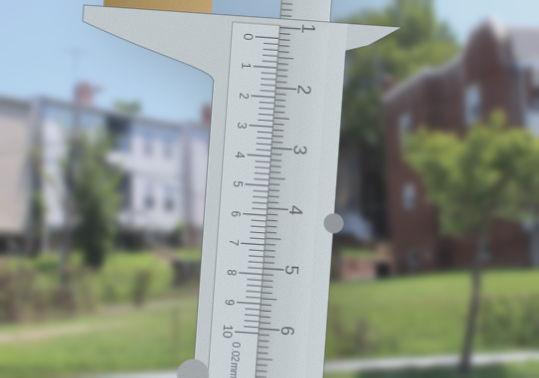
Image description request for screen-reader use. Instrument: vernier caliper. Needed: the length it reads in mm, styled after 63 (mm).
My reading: 11.8 (mm)
